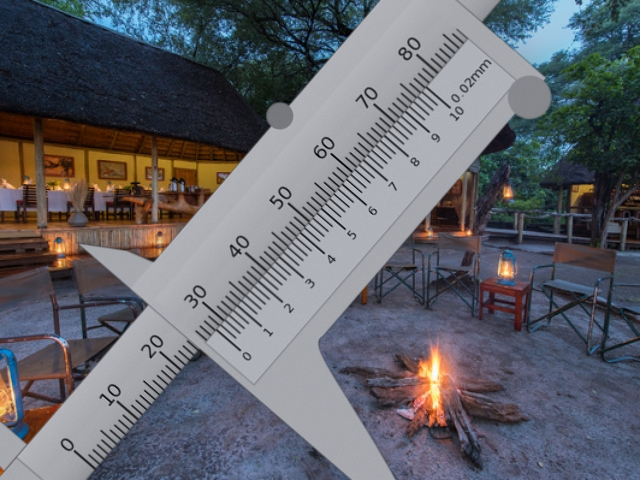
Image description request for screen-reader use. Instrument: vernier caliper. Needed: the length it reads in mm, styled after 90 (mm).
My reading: 28.2 (mm)
